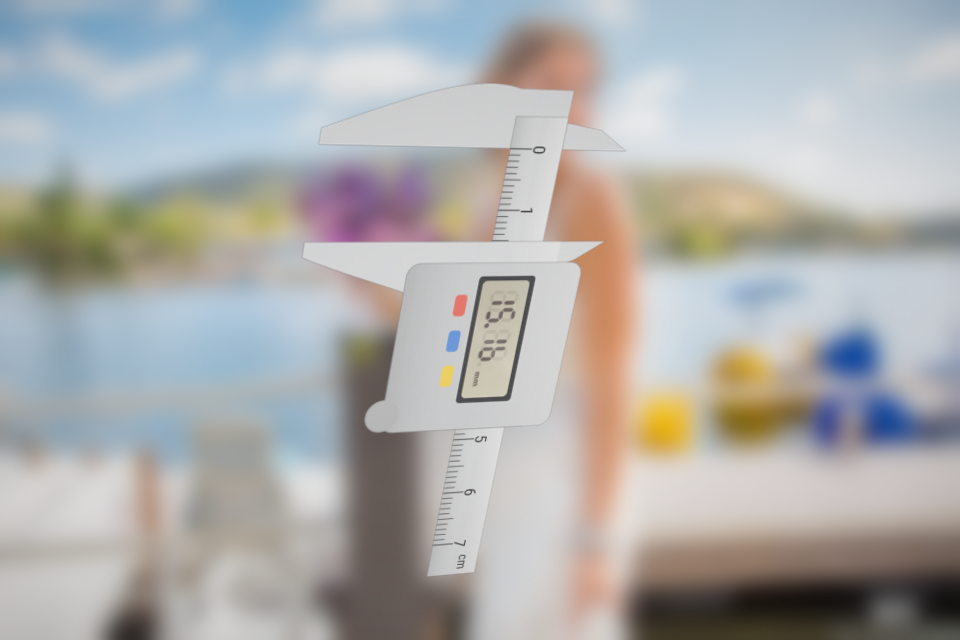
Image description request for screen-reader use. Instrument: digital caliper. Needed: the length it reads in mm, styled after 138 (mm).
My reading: 15.16 (mm)
